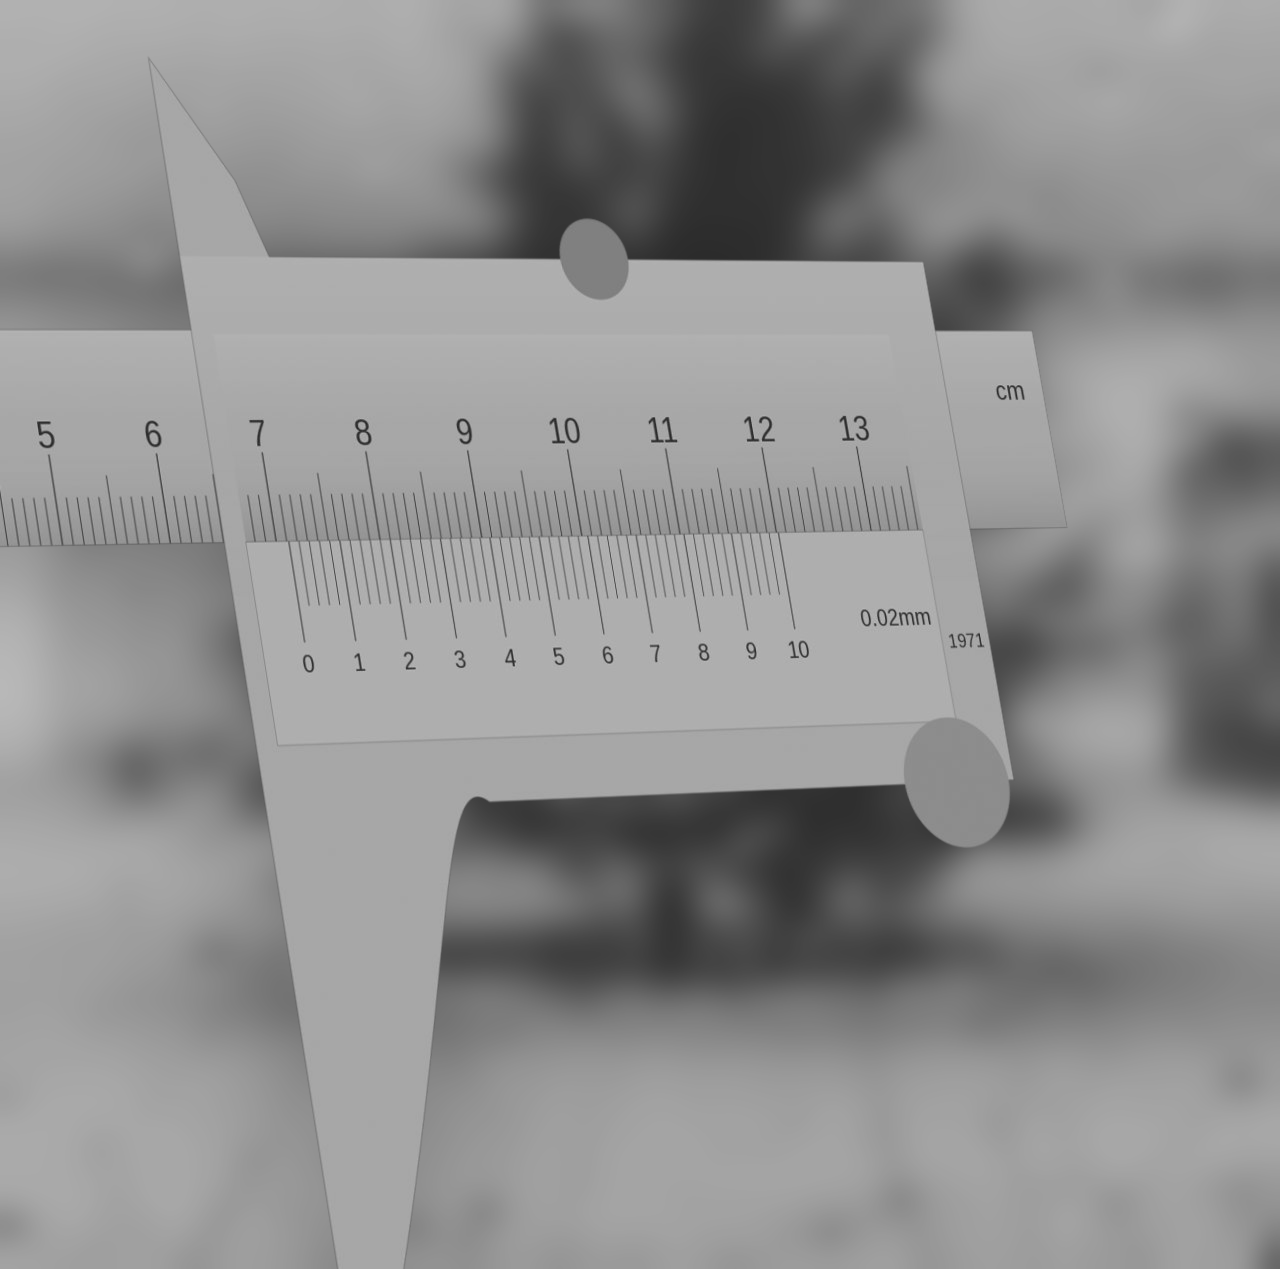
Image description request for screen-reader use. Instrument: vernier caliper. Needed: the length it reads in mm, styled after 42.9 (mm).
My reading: 71.2 (mm)
